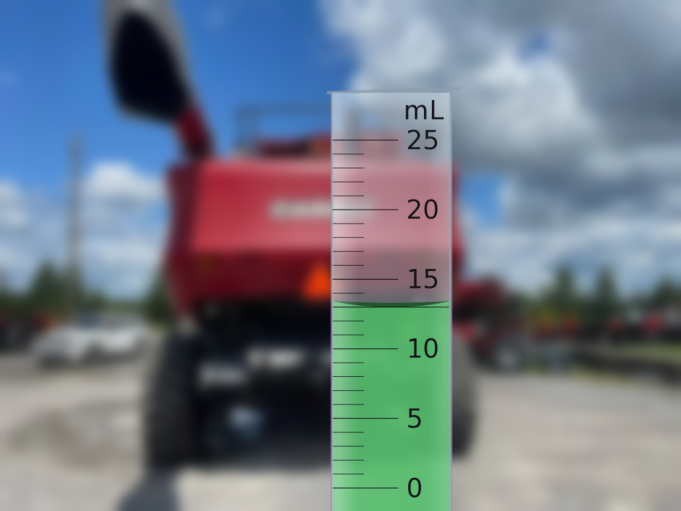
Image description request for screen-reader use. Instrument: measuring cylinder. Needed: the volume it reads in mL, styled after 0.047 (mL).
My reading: 13 (mL)
